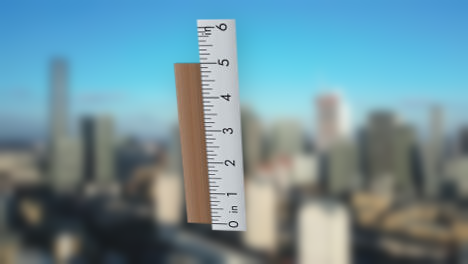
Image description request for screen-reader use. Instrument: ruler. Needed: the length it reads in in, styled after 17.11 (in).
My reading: 5 (in)
